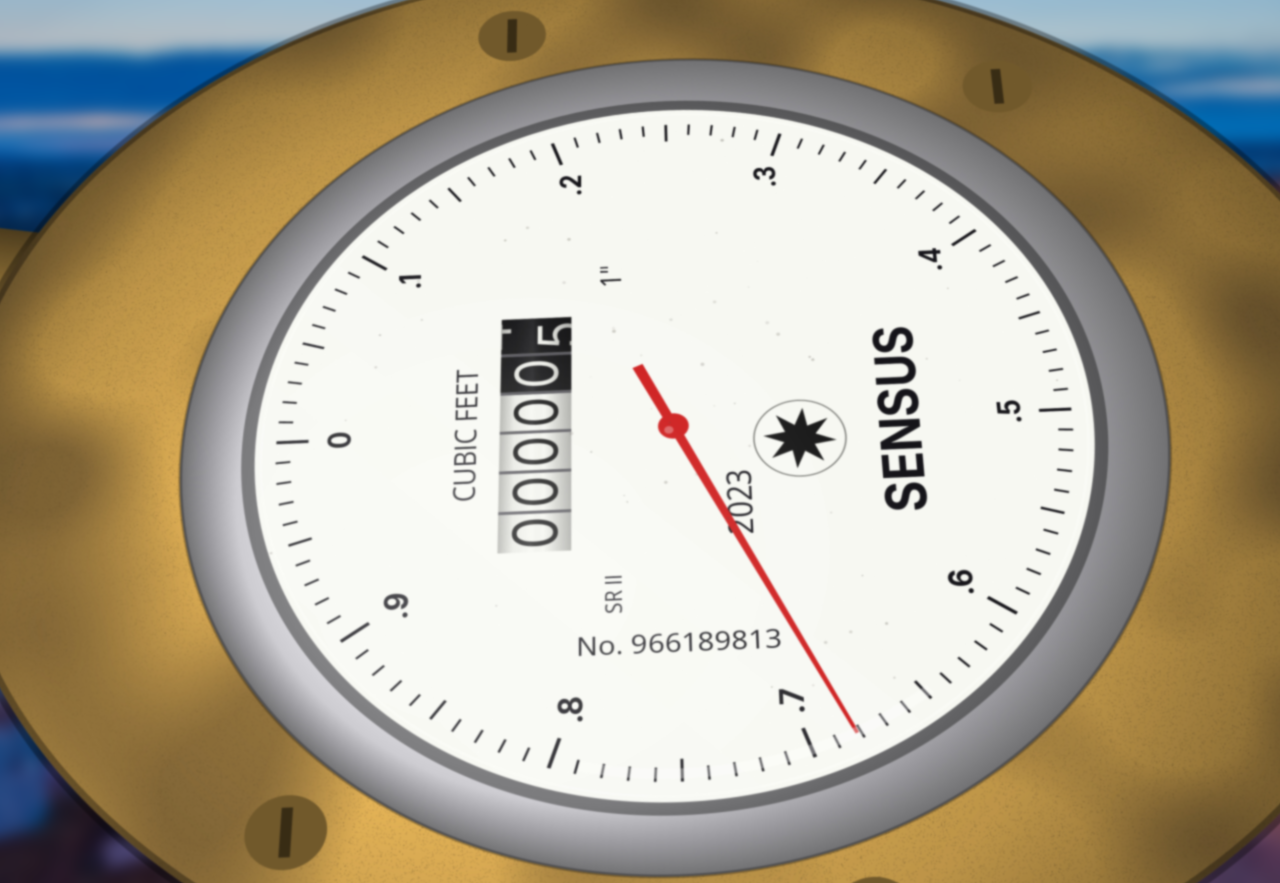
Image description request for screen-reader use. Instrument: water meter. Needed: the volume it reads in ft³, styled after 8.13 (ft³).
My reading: 4.68 (ft³)
